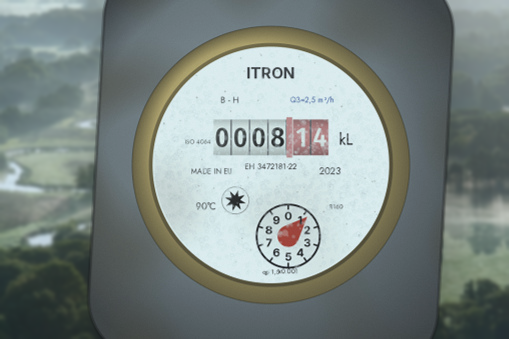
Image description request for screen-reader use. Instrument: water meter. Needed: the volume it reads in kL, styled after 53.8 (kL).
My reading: 8.141 (kL)
